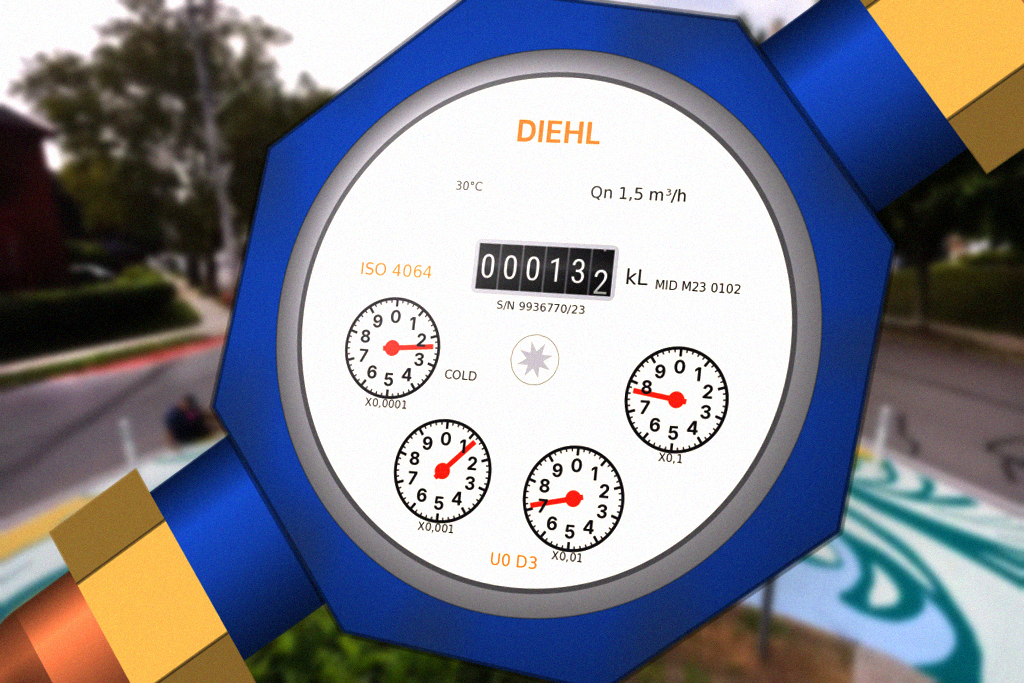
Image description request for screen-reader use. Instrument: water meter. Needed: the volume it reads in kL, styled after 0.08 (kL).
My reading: 131.7712 (kL)
